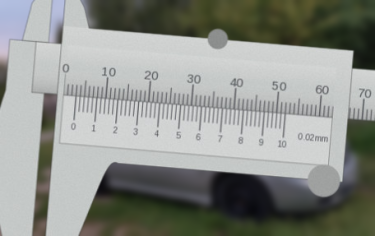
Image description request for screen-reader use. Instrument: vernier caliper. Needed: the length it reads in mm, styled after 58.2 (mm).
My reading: 3.0 (mm)
